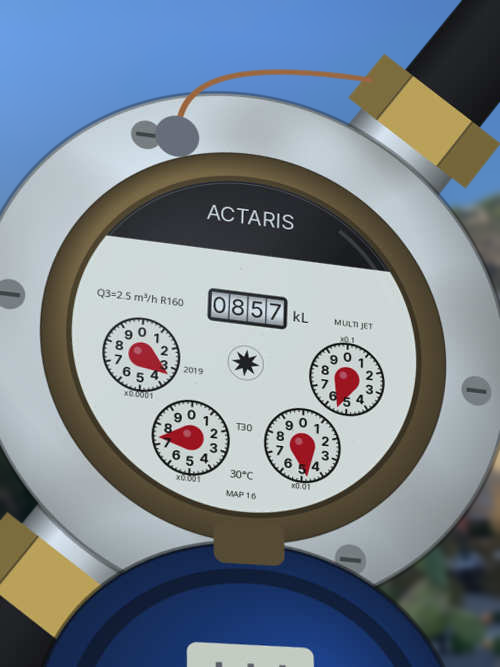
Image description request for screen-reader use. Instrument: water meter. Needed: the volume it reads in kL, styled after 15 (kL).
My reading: 857.5473 (kL)
